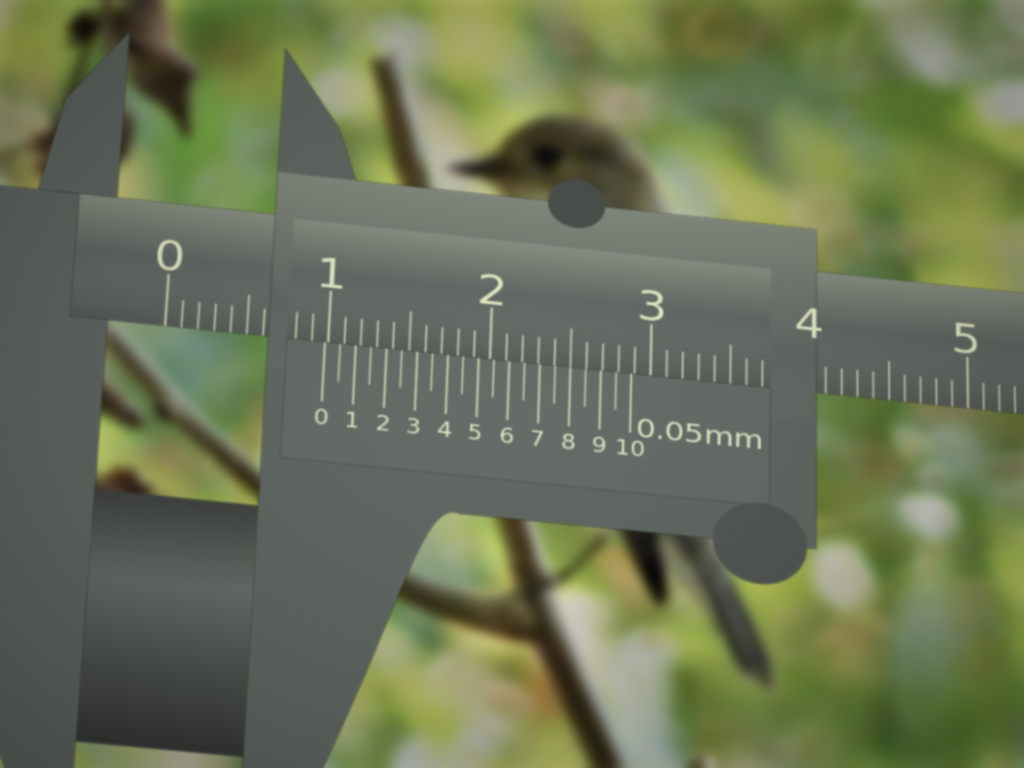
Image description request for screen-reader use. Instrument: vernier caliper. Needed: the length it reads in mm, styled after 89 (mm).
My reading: 9.8 (mm)
